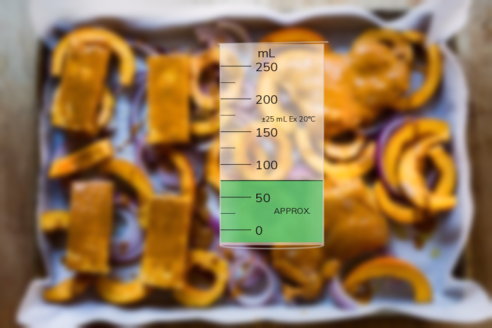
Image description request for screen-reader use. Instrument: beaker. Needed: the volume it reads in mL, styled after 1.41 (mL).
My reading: 75 (mL)
